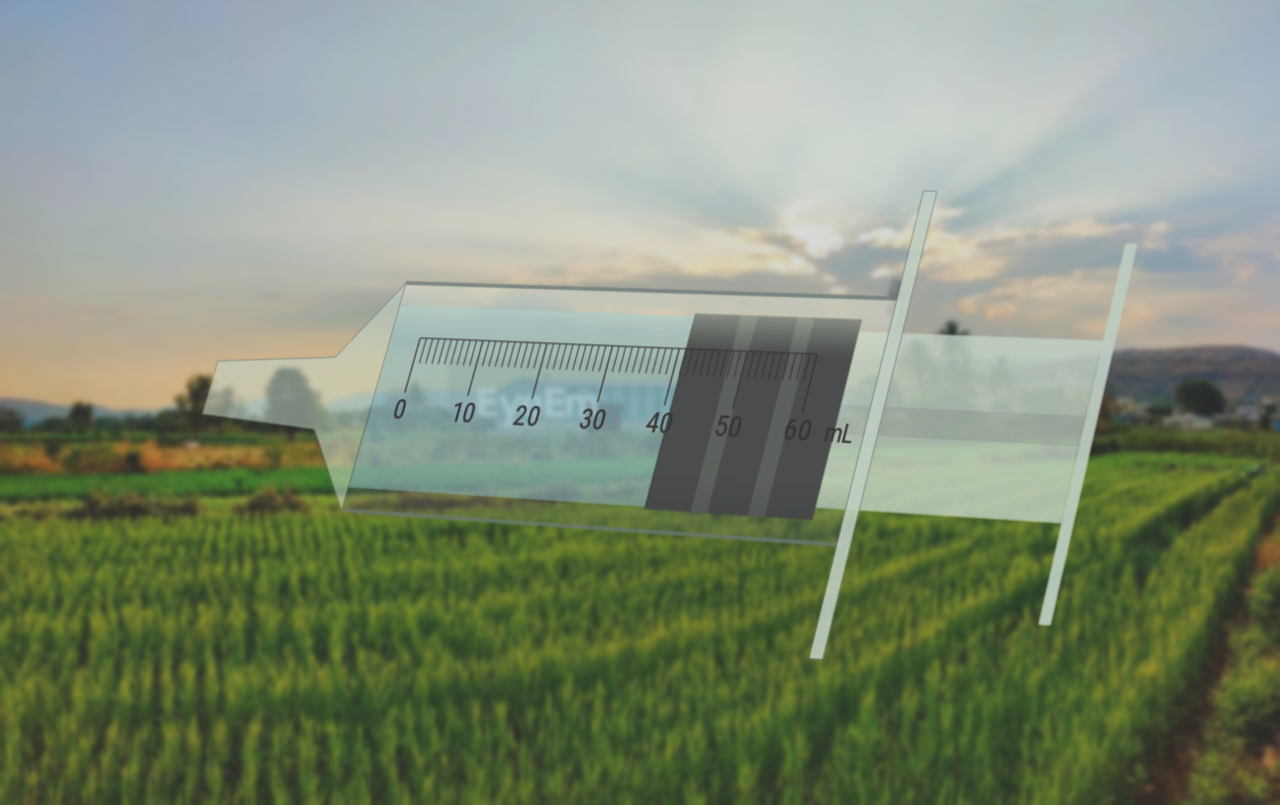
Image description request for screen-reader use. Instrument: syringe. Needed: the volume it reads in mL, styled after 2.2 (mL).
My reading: 41 (mL)
